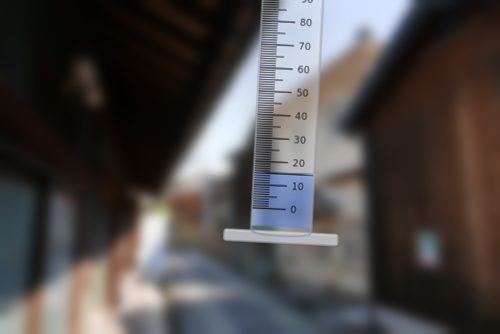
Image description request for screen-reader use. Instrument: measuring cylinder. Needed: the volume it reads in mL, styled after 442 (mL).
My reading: 15 (mL)
